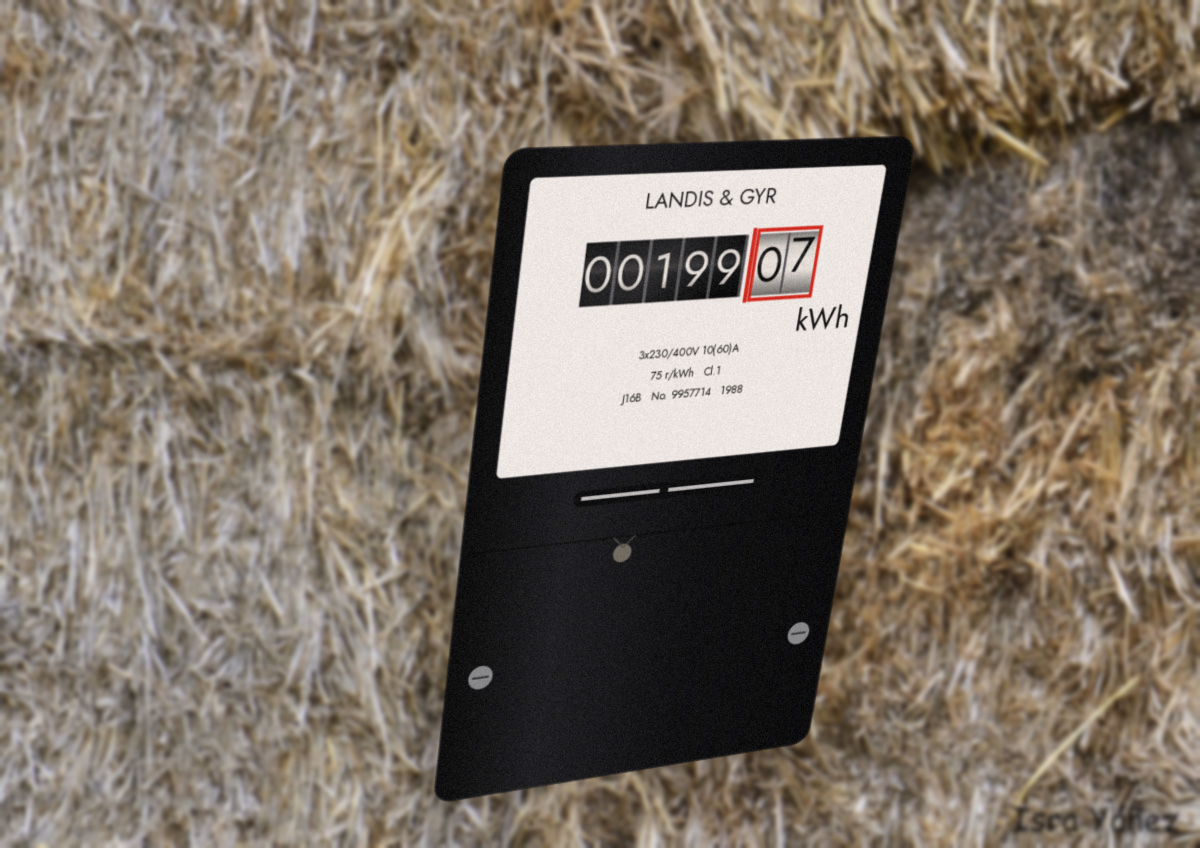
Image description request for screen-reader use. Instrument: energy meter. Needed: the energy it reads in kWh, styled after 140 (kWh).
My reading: 199.07 (kWh)
